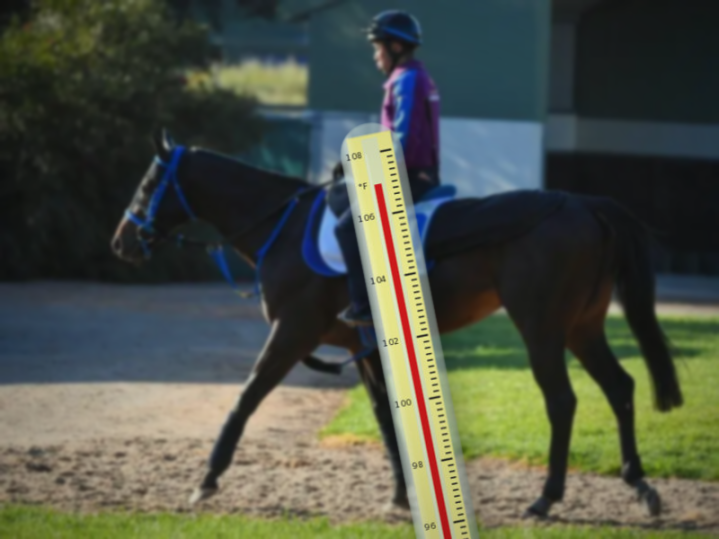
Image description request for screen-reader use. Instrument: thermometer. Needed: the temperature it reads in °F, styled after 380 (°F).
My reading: 107 (°F)
